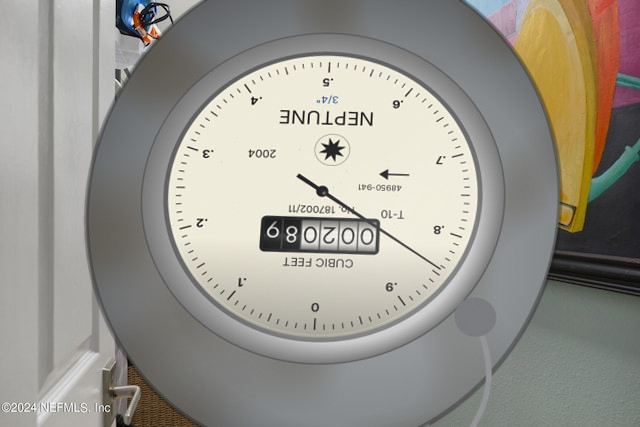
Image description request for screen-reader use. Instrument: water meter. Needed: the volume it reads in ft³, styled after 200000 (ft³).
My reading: 2088.84 (ft³)
